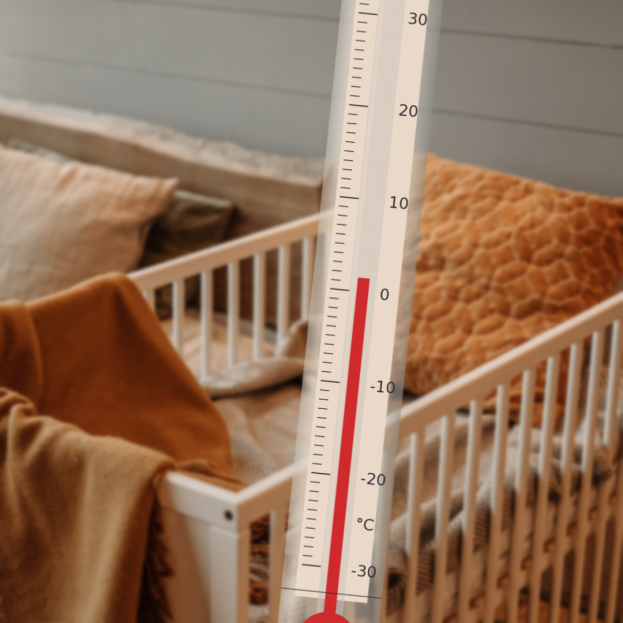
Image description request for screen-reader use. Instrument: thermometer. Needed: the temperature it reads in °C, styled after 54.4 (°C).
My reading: 1.5 (°C)
